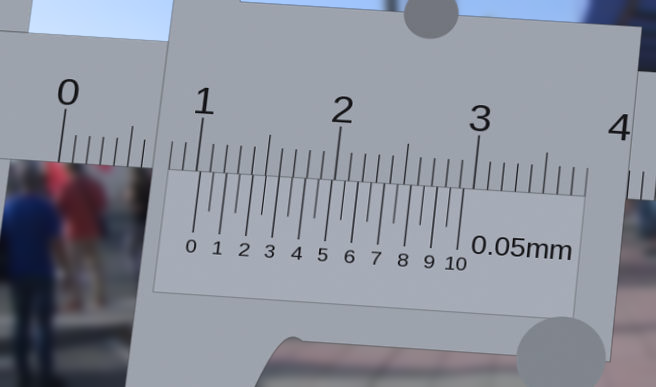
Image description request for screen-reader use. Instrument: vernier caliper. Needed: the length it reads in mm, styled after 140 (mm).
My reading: 10.3 (mm)
